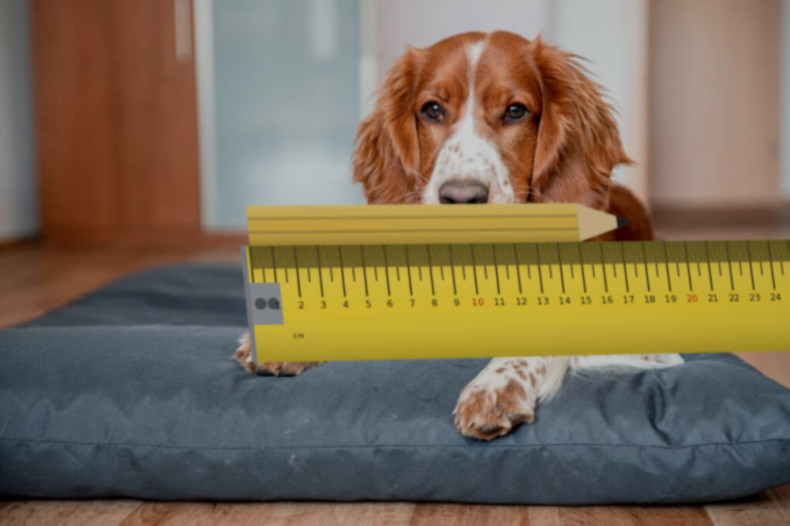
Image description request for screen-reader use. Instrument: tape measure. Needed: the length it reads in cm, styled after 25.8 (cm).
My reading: 17.5 (cm)
